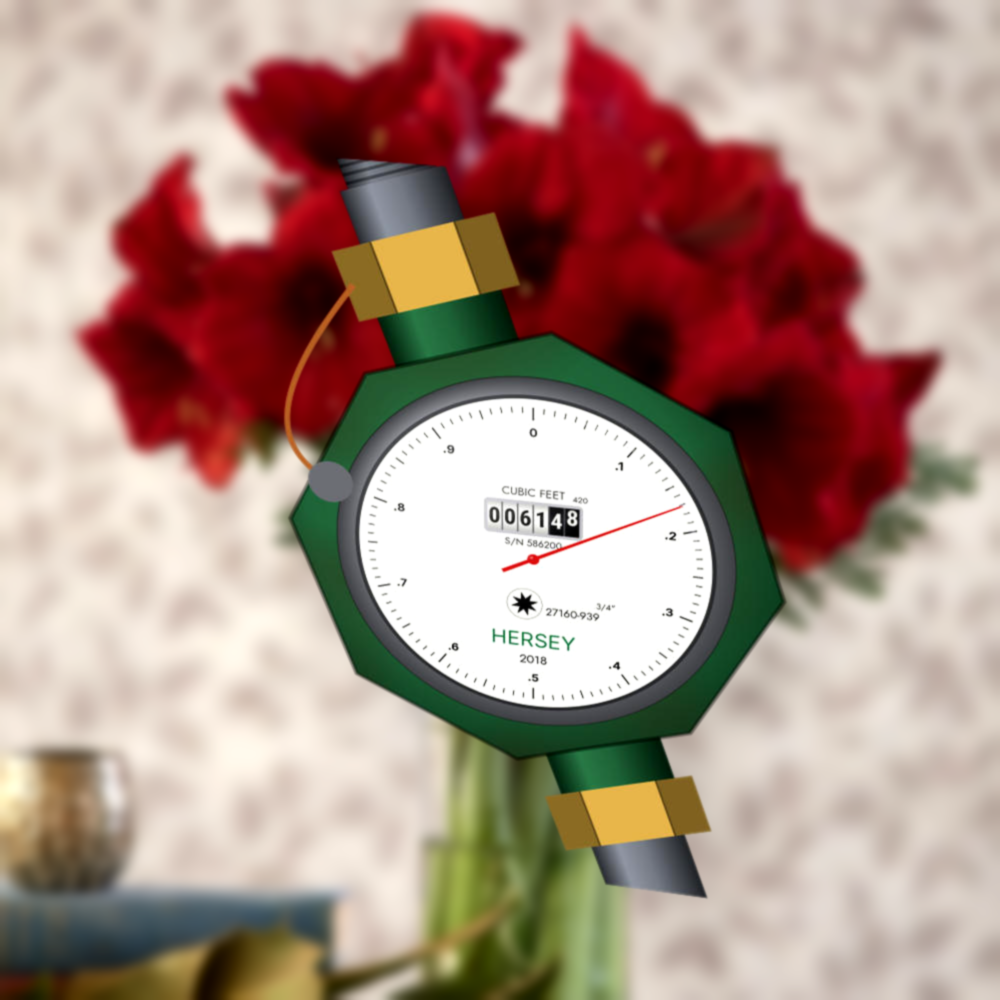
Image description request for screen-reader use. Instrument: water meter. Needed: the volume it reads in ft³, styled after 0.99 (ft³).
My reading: 6148.17 (ft³)
